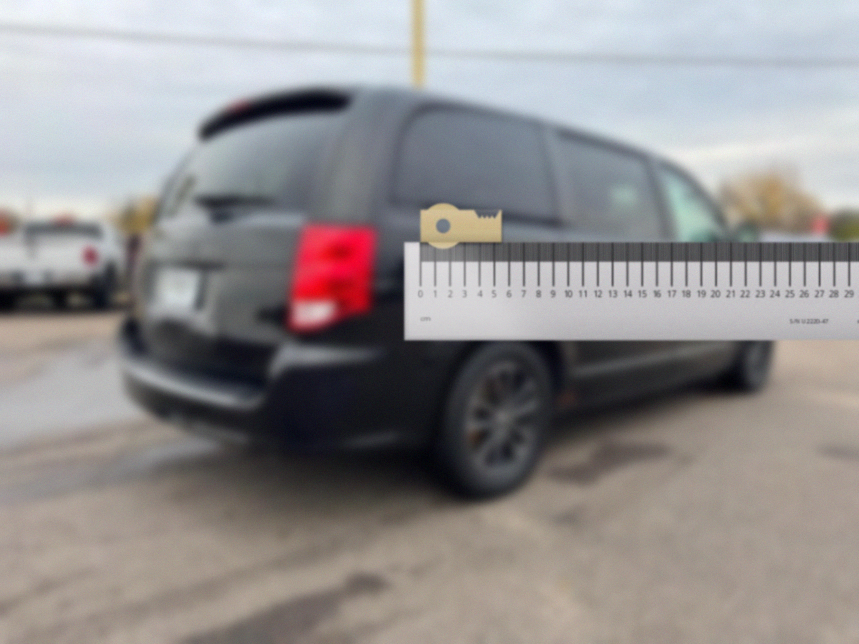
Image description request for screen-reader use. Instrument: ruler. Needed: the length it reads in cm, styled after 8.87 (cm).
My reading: 5.5 (cm)
